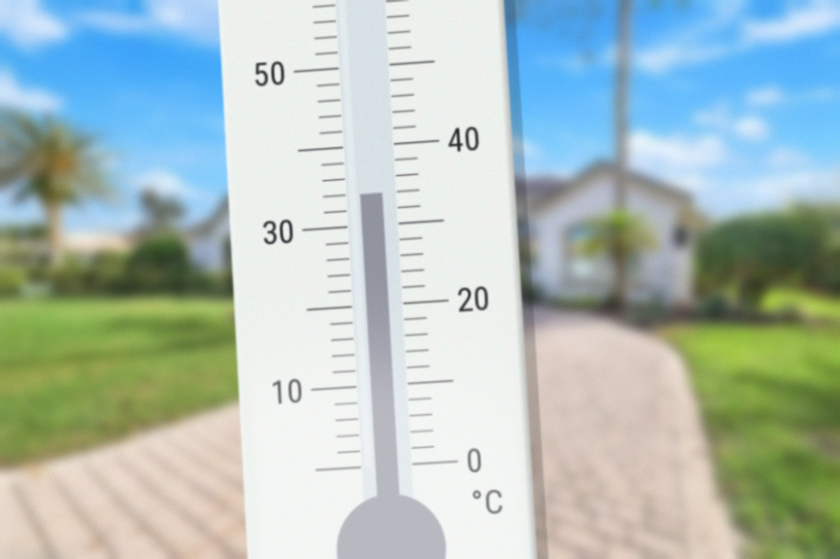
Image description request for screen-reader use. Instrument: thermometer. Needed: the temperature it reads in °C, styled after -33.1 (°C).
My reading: 34 (°C)
